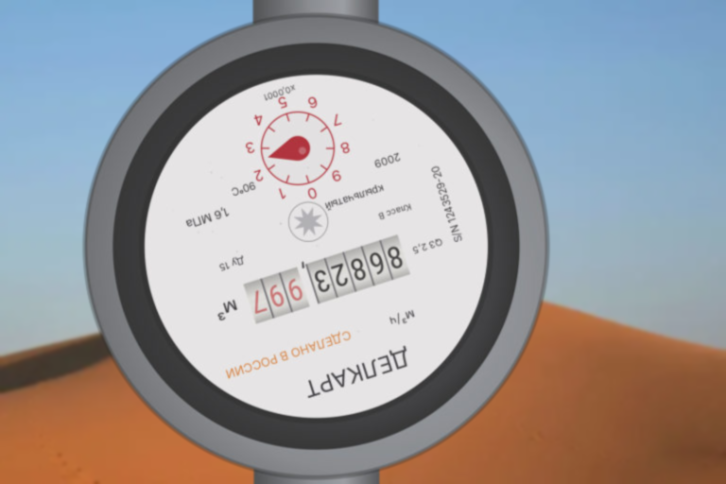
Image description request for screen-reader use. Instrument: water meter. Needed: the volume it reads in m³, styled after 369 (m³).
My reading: 86823.9972 (m³)
